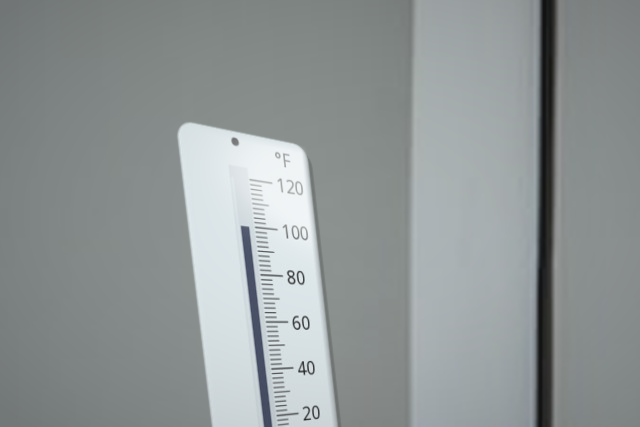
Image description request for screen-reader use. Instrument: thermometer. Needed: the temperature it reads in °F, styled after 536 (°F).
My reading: 100 (°F)
